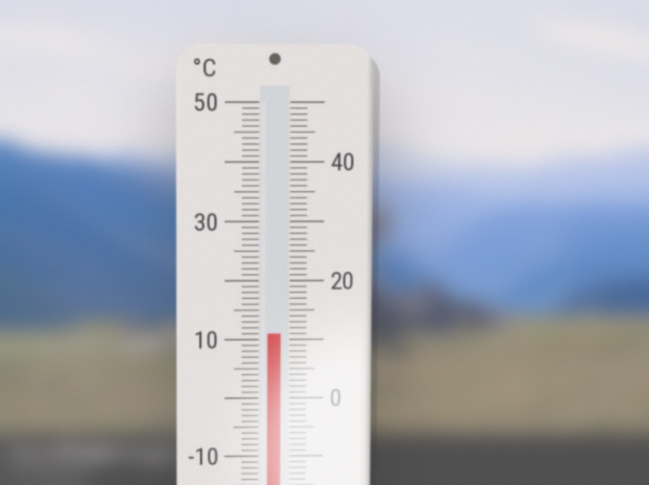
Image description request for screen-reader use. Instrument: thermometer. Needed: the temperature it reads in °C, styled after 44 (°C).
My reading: 11 (°C)
